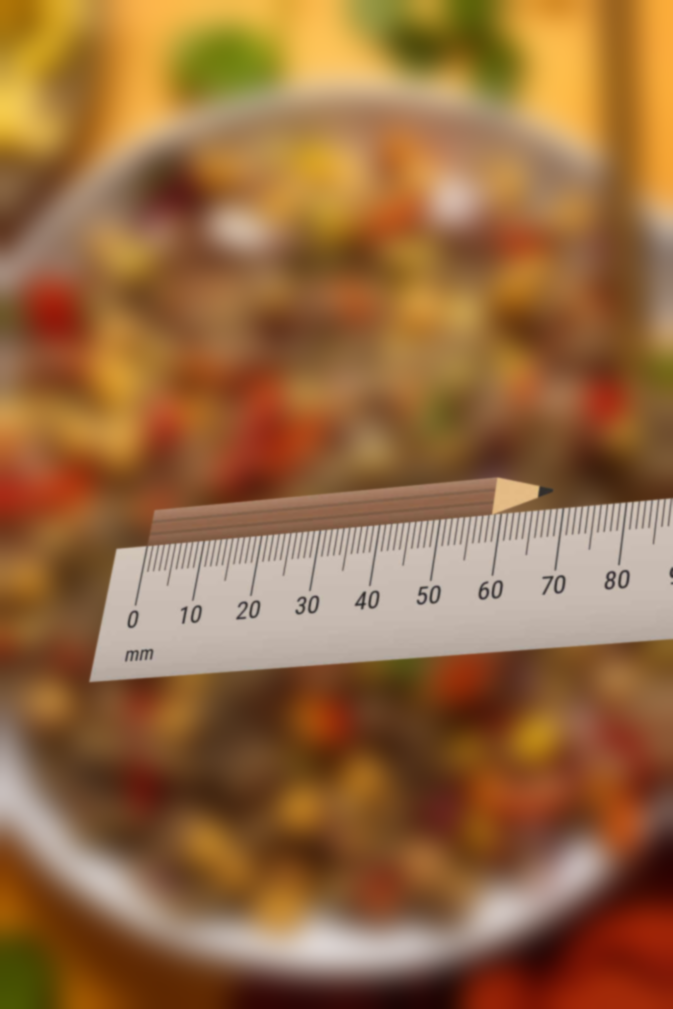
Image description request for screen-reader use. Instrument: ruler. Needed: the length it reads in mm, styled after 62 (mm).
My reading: 68 (mm)
